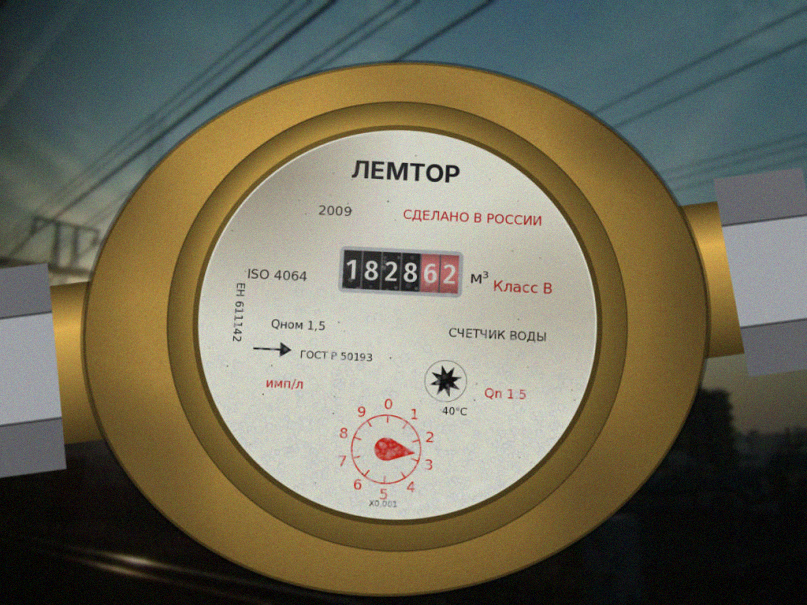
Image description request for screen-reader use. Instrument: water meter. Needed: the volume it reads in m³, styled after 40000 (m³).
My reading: 1828.622 (m³)
